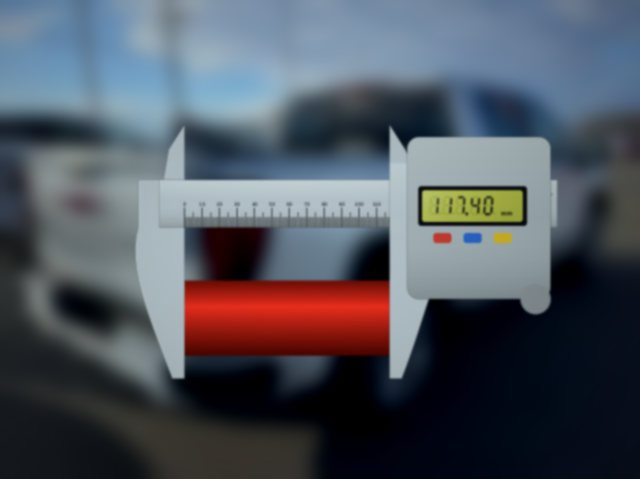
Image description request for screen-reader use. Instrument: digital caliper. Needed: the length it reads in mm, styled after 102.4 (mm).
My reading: 117.40 (mm)
